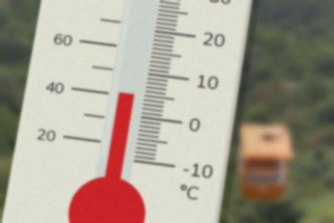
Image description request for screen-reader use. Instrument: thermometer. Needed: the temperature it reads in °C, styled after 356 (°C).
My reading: 5 (°C)
